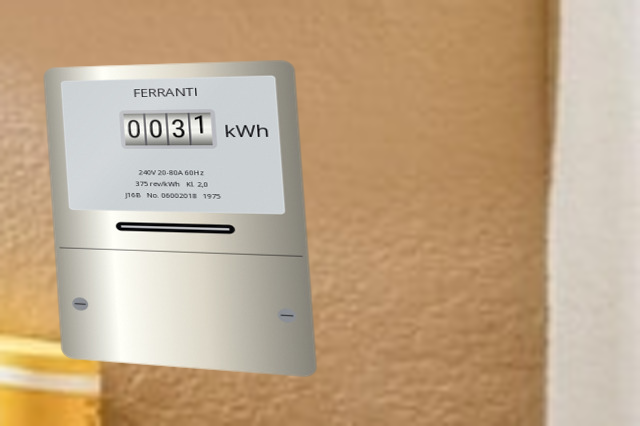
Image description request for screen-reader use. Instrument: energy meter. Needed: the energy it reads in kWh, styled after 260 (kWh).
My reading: 31 (kWh)
